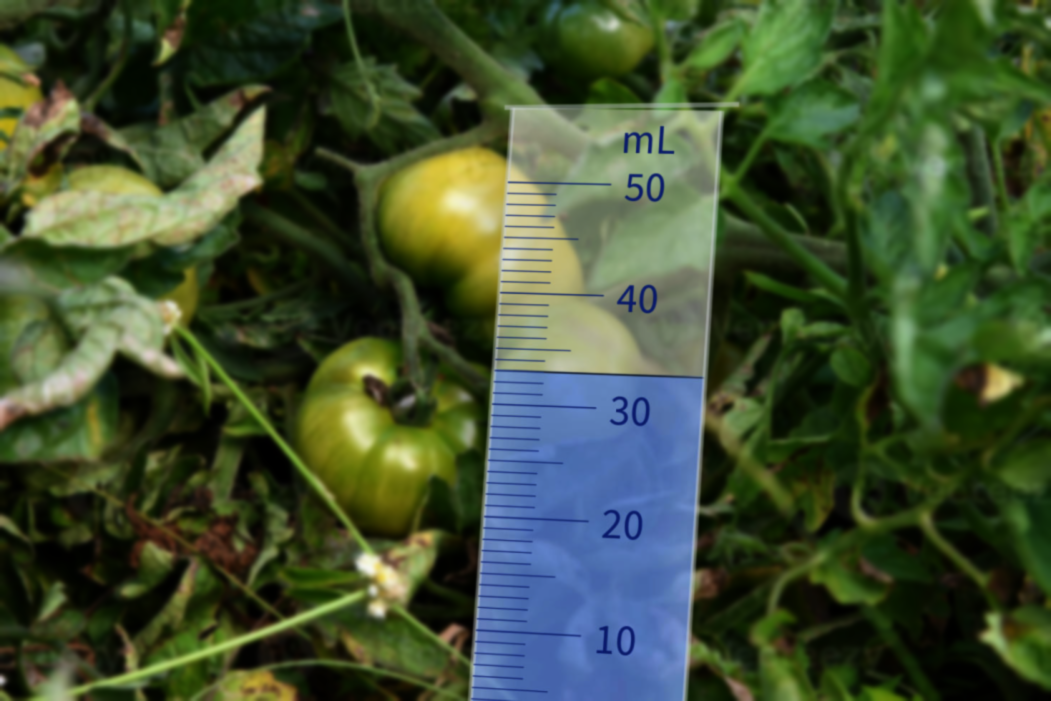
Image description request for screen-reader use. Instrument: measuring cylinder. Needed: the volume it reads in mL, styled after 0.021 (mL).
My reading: 33 (mL)
